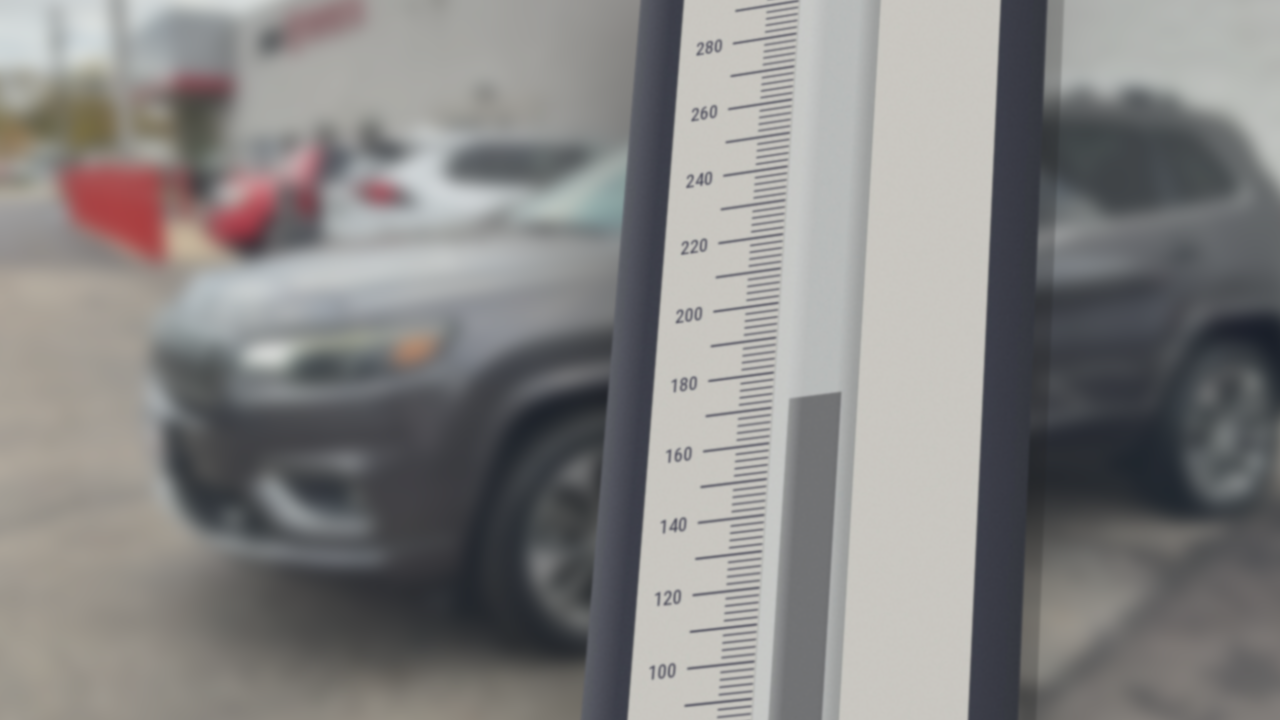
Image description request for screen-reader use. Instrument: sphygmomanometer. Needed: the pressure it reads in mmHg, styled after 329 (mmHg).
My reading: 172 (mmHg)
